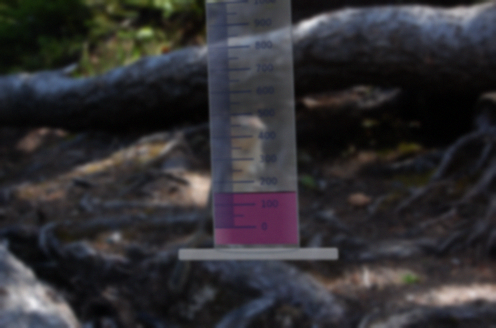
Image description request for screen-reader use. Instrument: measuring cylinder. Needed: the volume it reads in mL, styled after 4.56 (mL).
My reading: 150 (mL)
